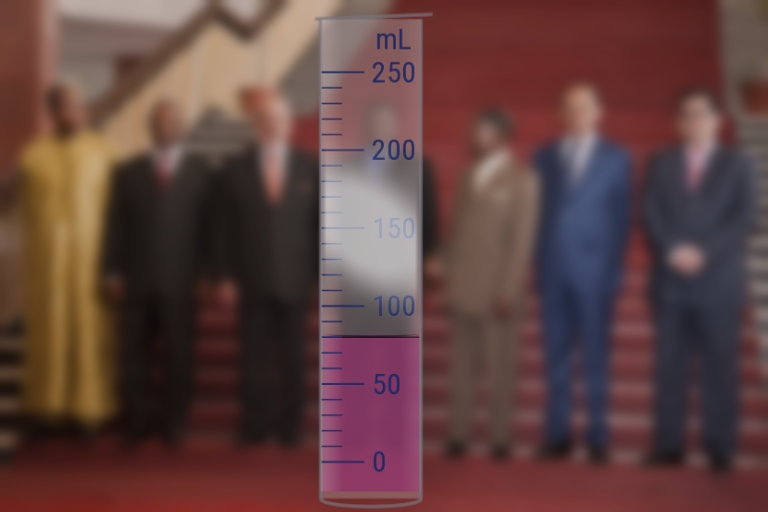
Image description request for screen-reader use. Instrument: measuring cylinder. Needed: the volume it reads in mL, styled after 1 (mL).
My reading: 80 (mL)
